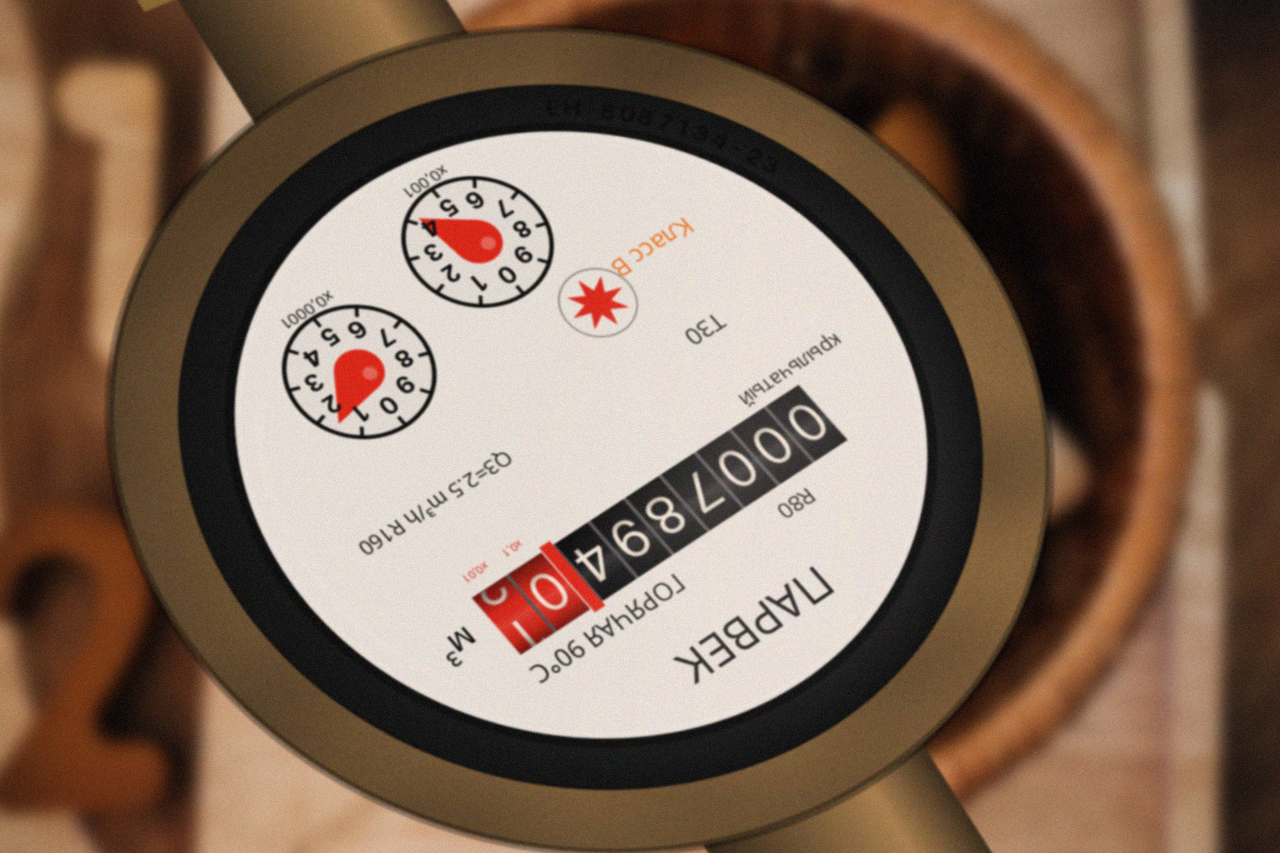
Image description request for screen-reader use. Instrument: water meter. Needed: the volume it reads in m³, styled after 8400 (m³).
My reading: 7894.0141 (m³)
